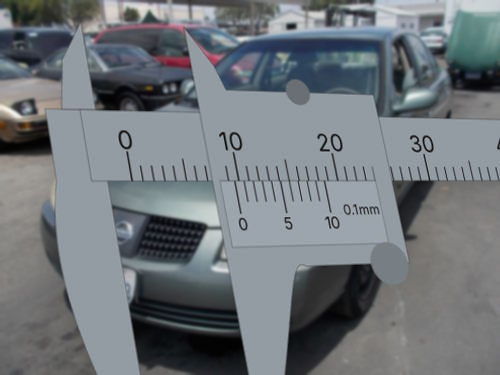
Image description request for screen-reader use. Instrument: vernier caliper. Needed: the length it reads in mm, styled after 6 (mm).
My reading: 9.6 (mm)
